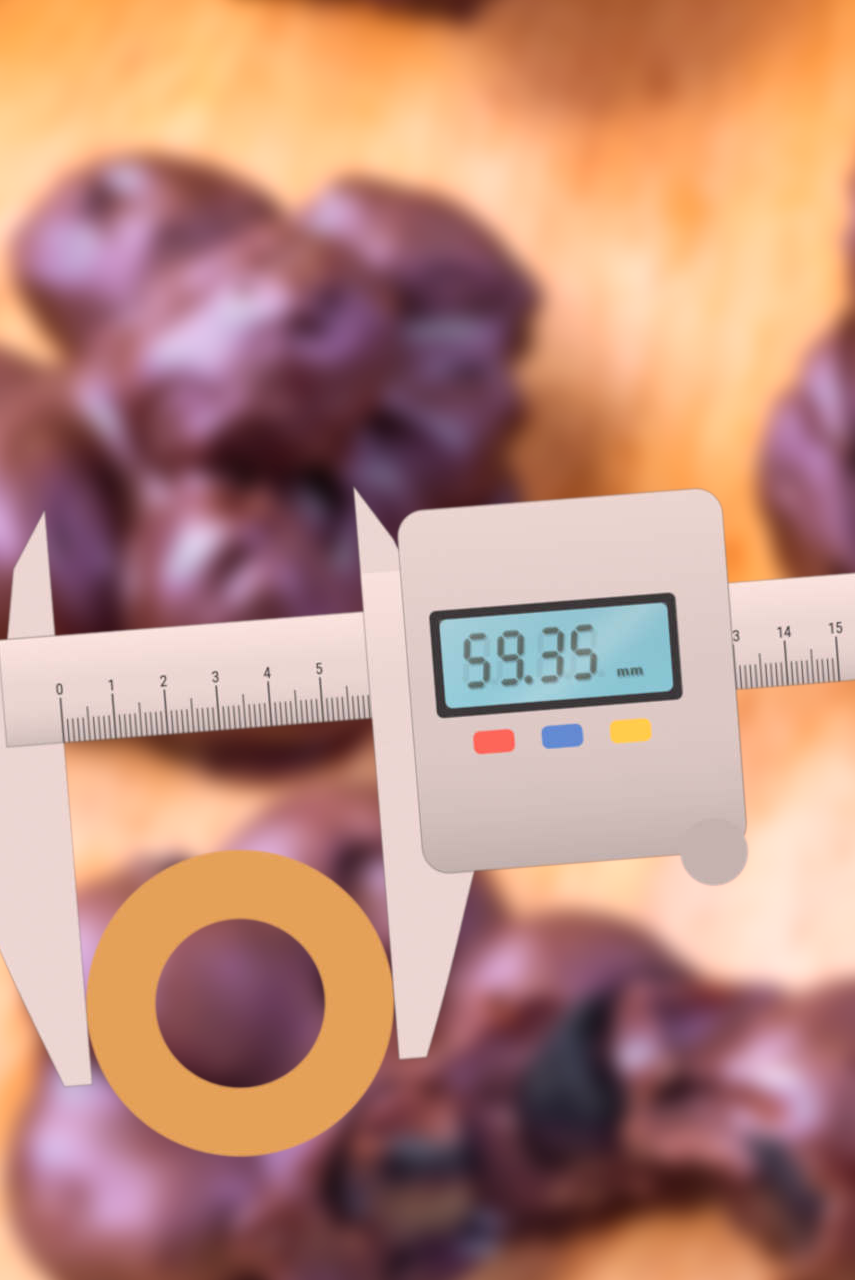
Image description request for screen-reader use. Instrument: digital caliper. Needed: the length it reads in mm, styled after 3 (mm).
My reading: 59.35 (mm)
